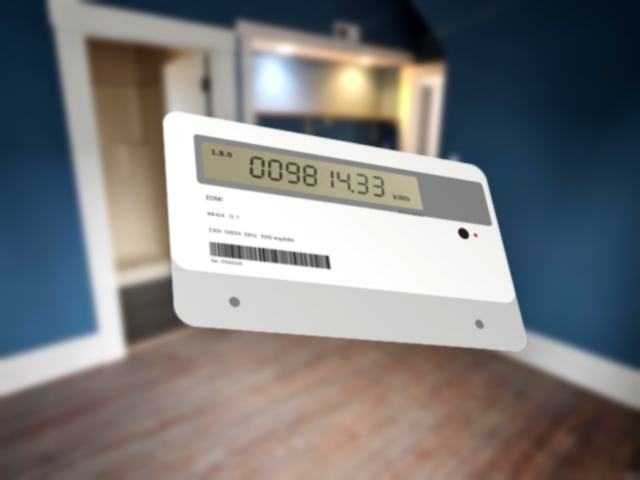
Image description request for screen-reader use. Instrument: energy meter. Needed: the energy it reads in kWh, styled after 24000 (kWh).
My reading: 9814.33 (kWh)
